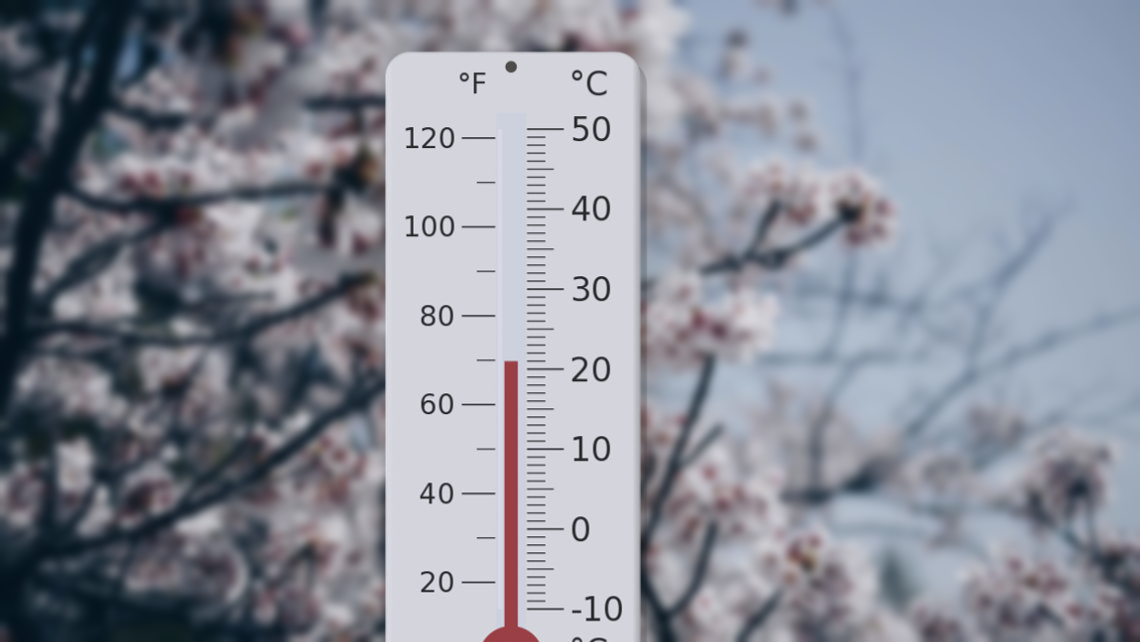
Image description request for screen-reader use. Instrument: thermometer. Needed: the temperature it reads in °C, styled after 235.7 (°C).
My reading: 21 (°C)
